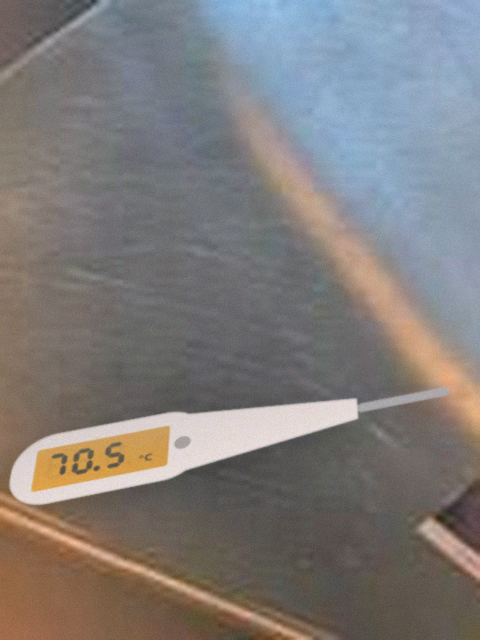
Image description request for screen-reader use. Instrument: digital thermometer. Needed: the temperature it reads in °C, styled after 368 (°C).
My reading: 70.5 (°C)
